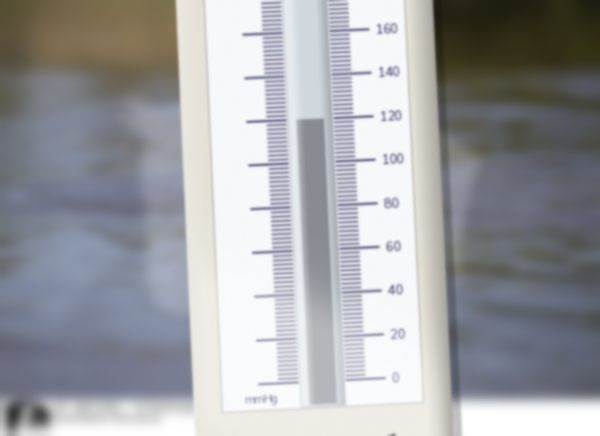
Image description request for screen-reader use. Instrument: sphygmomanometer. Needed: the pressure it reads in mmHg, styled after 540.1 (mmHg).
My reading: 120 (mmHg)
